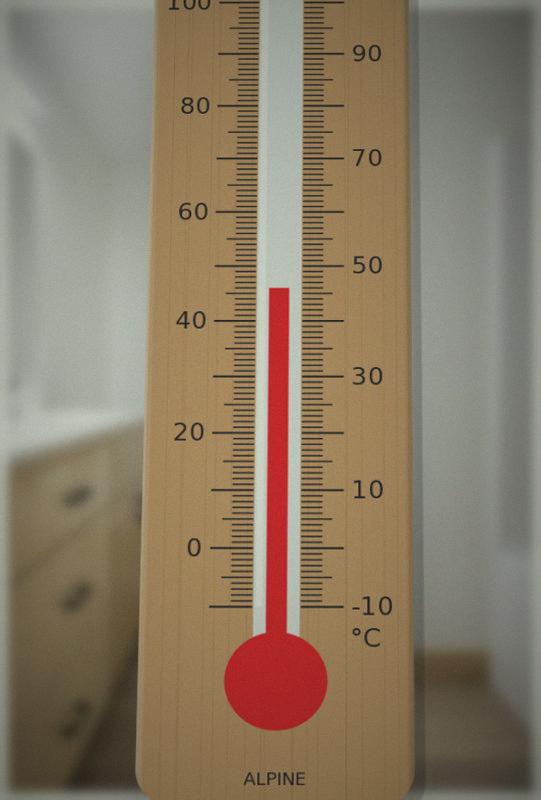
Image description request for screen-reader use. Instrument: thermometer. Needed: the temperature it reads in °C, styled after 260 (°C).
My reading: 46 (°C)
